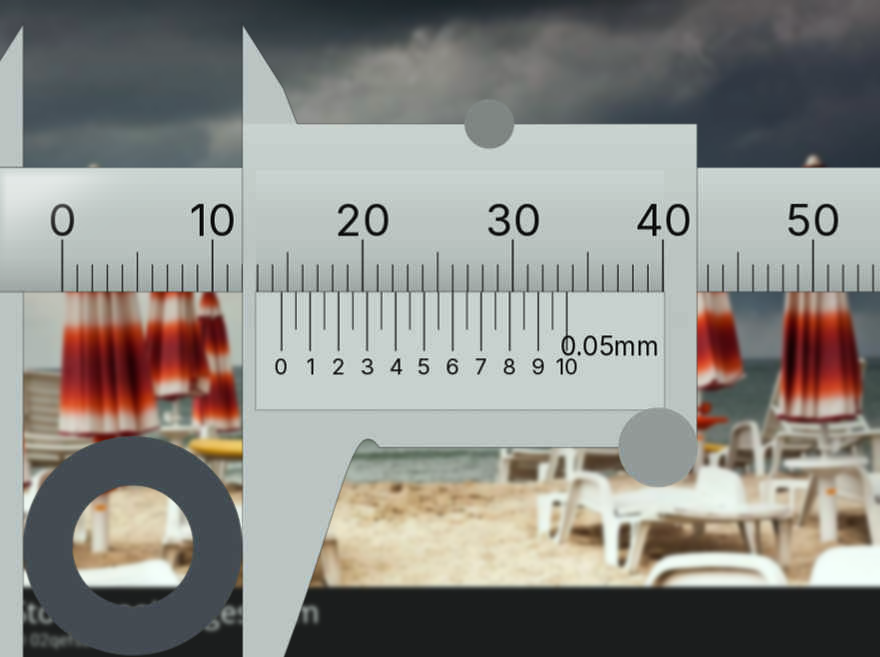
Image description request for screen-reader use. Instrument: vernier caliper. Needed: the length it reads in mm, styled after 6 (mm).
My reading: 14.6 (mm)
